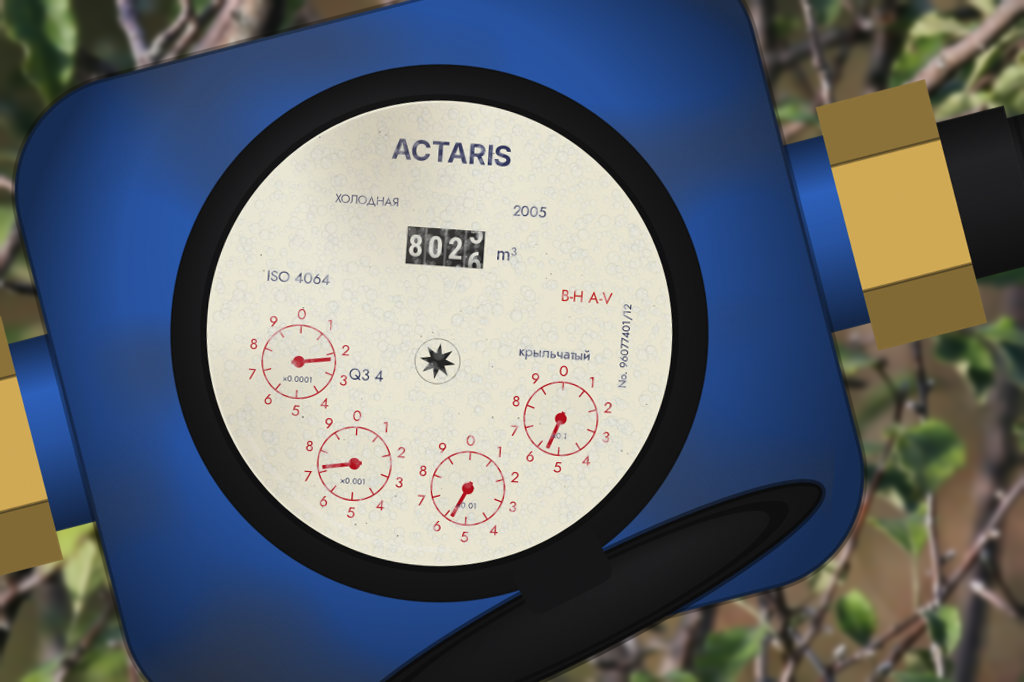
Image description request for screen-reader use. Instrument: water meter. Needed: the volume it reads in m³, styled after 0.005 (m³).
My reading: 8025.5572 (m³)
